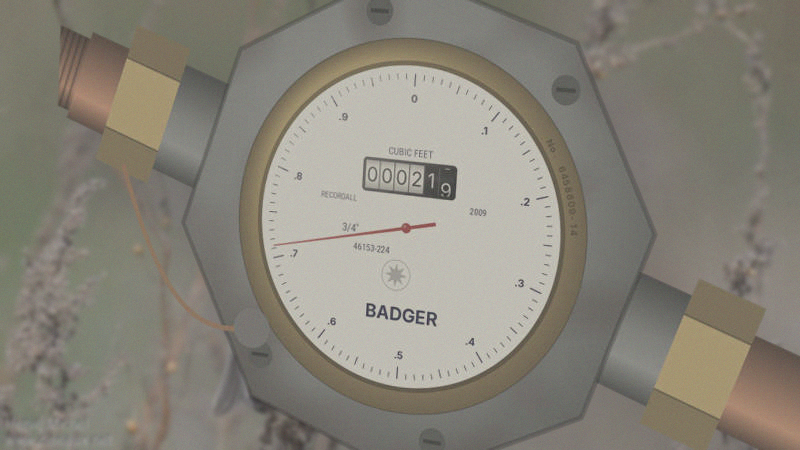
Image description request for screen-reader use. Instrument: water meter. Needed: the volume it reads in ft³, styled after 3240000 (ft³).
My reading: 218.71 (ft³)
